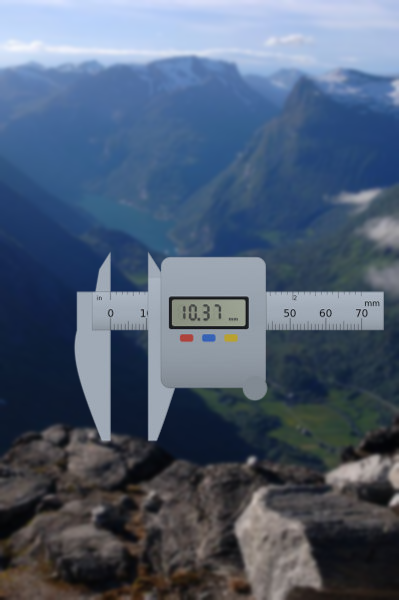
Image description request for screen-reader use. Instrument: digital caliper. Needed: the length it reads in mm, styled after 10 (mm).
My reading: 10.37 (mm)
